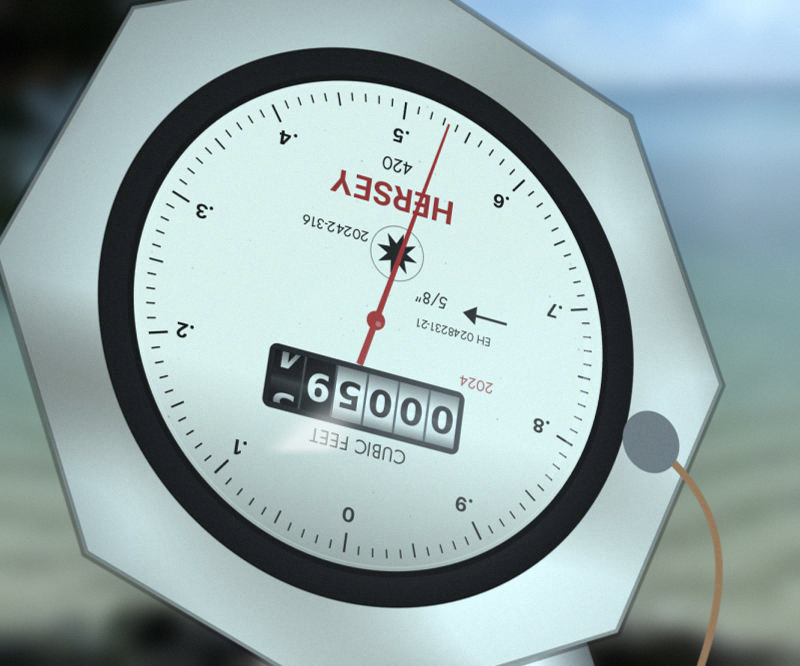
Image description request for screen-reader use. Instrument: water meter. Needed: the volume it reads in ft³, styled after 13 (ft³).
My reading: 593.53 (ft³)
